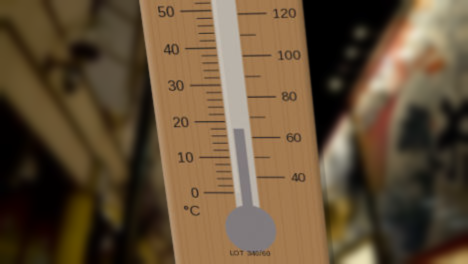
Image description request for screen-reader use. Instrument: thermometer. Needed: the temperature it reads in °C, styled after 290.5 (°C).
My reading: 18 (°C)
